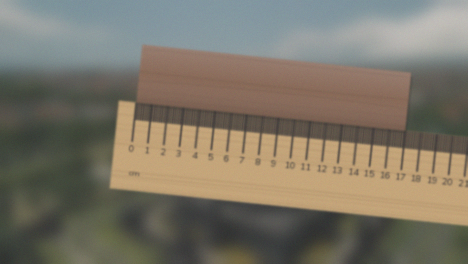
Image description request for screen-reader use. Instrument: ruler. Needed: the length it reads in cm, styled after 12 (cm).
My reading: 17 (cm)
